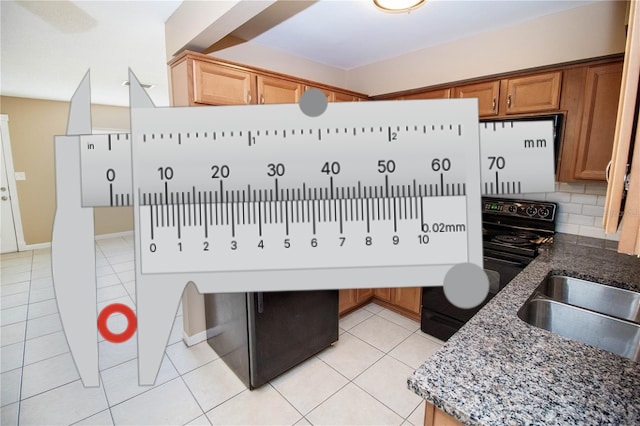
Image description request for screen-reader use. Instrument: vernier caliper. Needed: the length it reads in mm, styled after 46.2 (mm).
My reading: 7.2 (mm)
